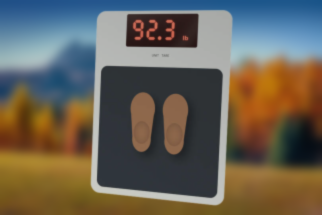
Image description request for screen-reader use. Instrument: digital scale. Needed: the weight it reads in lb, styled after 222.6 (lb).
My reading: 92.3 (lb)
